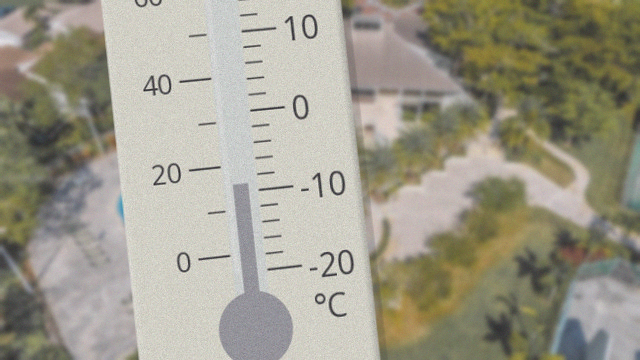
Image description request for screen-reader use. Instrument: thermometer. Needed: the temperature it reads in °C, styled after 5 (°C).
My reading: -9 (°C)
